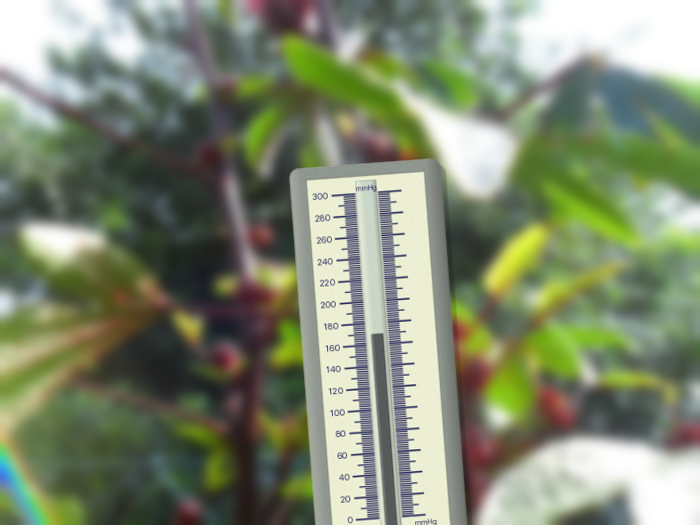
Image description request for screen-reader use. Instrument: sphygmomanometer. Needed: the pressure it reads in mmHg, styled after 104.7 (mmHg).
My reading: 170 (mmHg)
